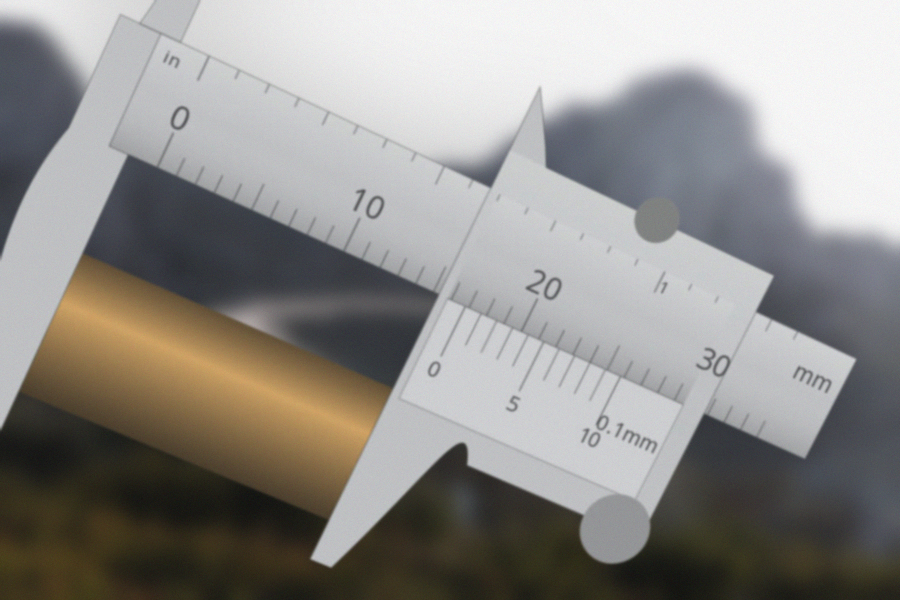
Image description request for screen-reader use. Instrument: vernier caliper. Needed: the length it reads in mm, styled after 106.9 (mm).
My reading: 16.8 (mm)
